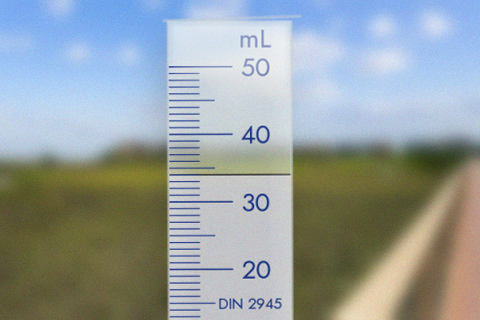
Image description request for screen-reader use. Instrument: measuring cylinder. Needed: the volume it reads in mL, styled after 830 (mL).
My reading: 34 (mL)
